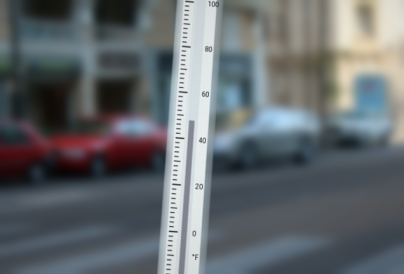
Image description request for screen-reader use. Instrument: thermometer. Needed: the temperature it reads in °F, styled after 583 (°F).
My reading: 48 (°F)
